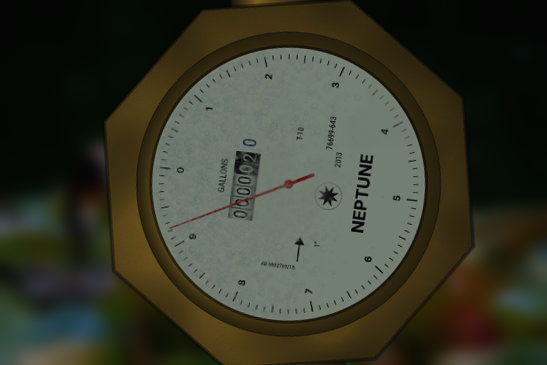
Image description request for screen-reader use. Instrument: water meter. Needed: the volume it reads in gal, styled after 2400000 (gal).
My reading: 19.2 (gal)
